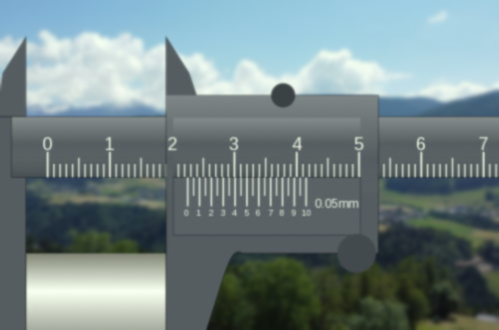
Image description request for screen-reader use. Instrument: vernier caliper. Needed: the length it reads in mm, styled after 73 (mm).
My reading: 22.5 (mm)
